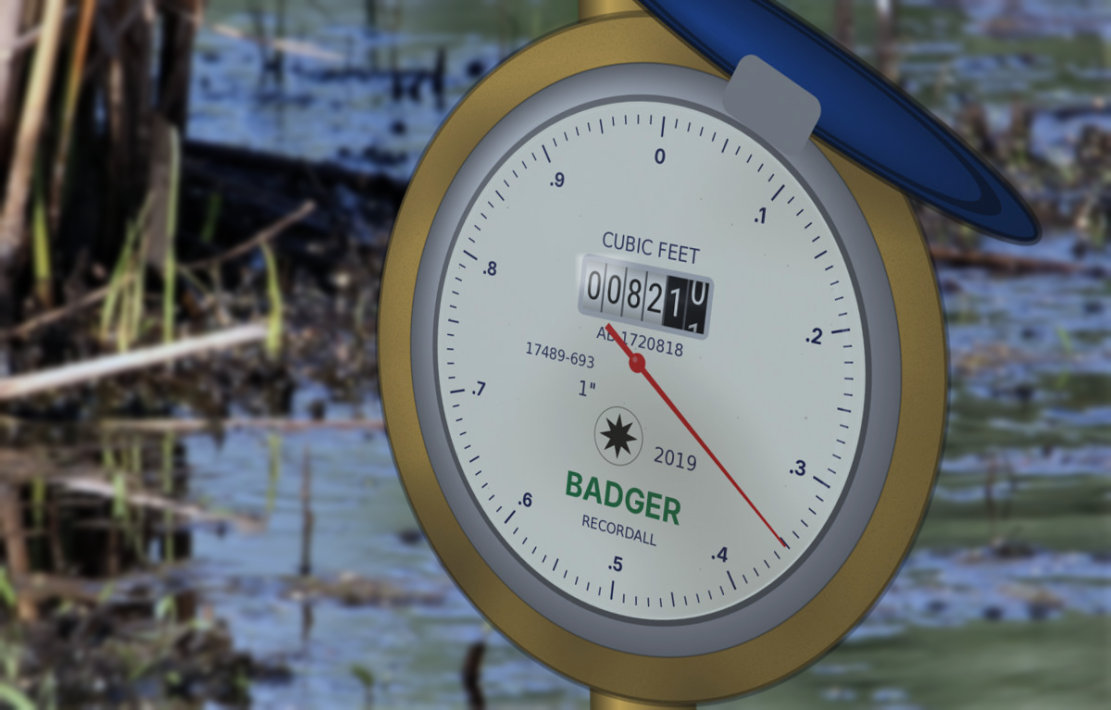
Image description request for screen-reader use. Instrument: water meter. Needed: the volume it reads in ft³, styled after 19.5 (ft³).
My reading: 8210.35 (ft³)
